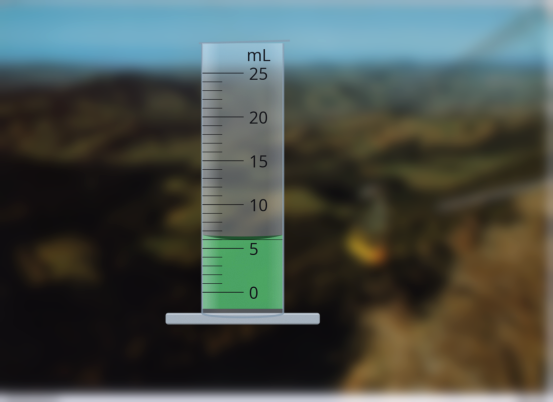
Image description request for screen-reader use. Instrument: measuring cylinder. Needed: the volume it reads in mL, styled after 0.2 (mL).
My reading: 6 (mL)
